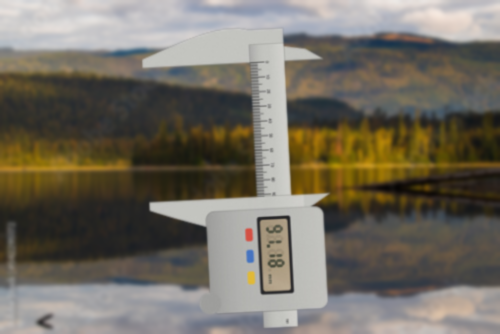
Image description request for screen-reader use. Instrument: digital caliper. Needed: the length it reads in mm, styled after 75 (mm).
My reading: 91.18 (mm)
